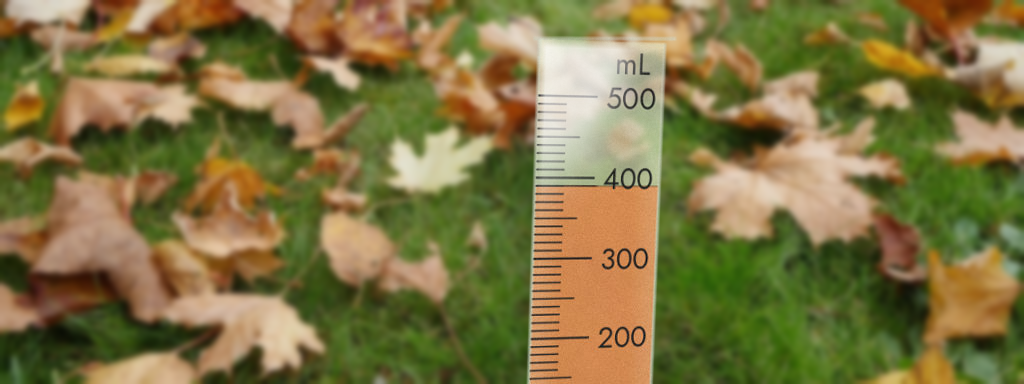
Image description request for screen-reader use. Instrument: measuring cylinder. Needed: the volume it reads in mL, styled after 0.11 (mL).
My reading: 390 (mL)
